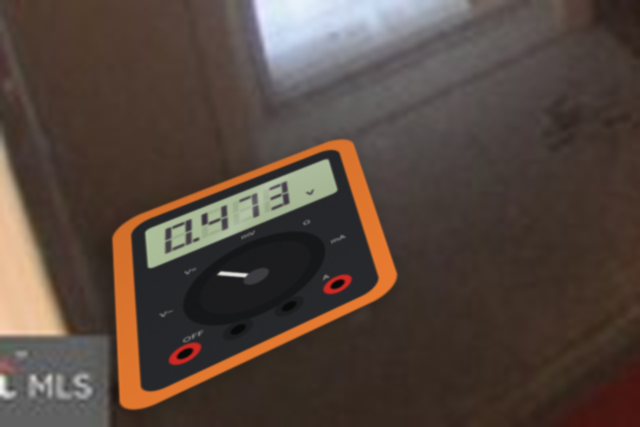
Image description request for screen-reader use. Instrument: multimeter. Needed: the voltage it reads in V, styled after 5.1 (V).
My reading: 0.473 (V)
